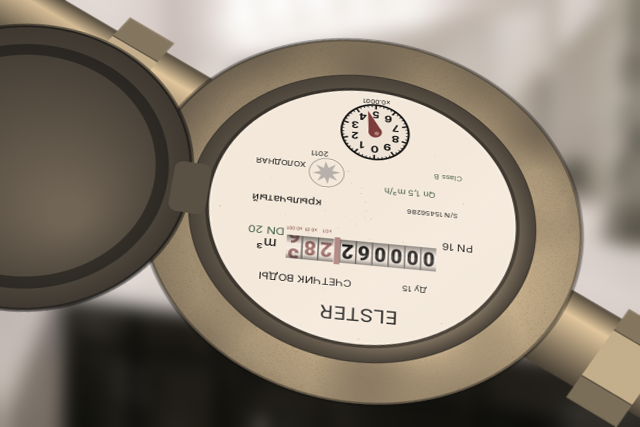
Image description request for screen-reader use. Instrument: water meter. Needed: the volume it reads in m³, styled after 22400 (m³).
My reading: 62.2854 (m³)
